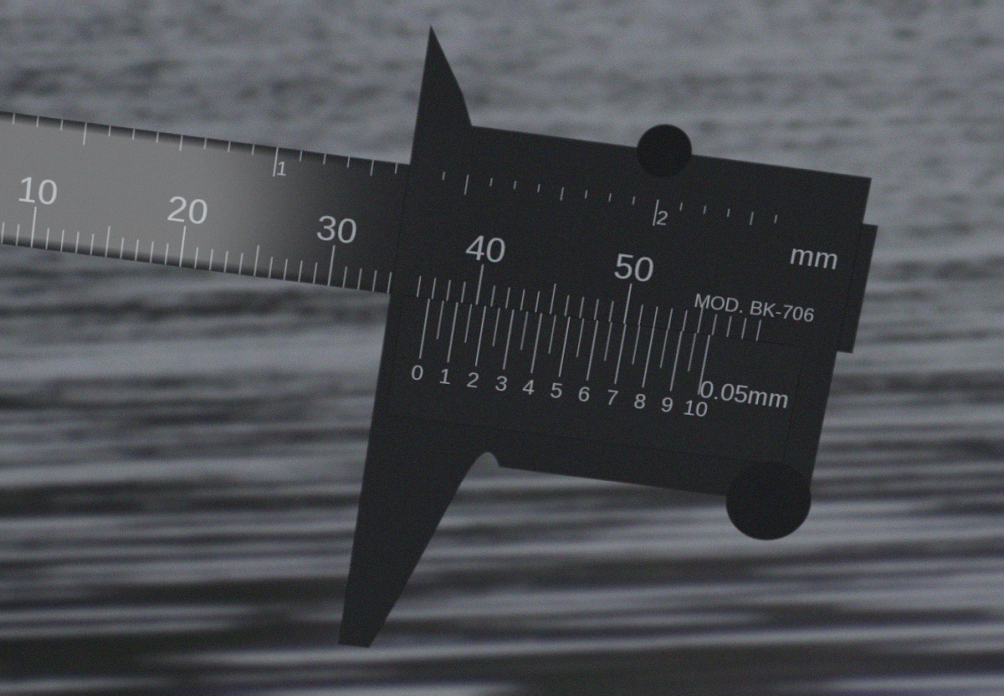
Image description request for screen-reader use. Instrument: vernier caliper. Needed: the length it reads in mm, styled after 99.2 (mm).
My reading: 36.8 (mm)
